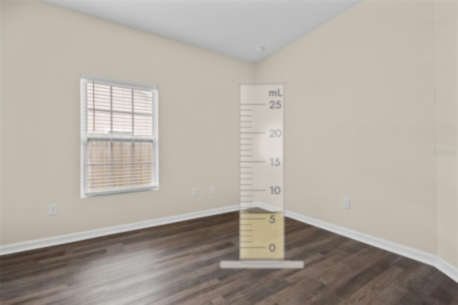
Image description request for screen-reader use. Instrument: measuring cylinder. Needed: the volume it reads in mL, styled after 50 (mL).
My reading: 6 (mL)
